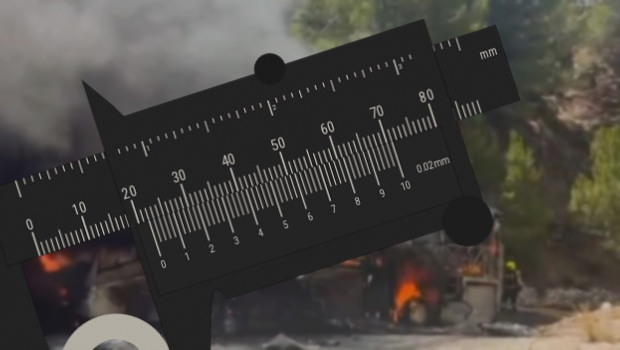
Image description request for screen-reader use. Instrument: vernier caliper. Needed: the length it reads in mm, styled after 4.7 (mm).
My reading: 22.0 (mm)
